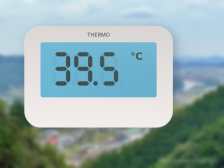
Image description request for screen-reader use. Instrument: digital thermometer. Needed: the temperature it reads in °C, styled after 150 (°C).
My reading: 39.5 (°C)
